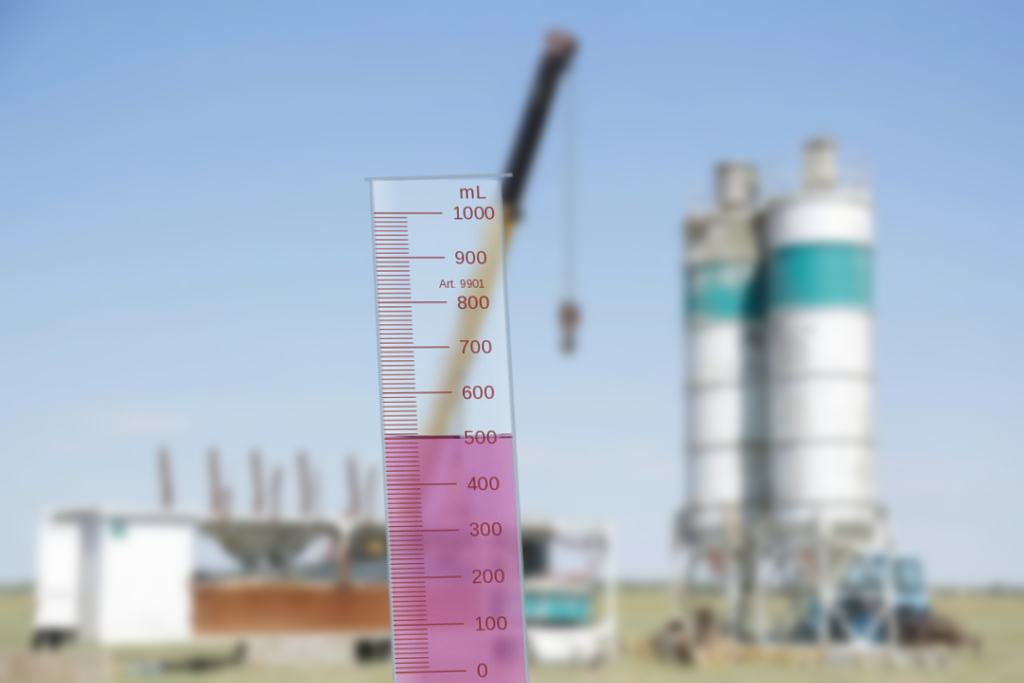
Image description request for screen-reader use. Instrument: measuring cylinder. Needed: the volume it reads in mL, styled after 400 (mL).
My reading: 500 (mL)
